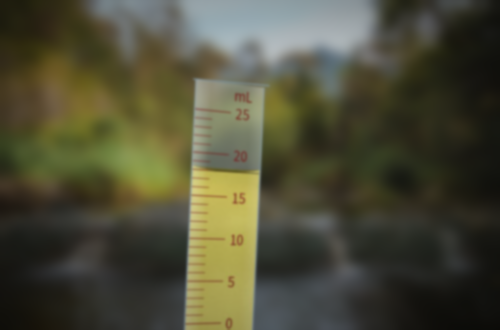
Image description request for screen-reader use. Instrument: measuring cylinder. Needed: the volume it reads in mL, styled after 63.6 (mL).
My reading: 18 (mL)
